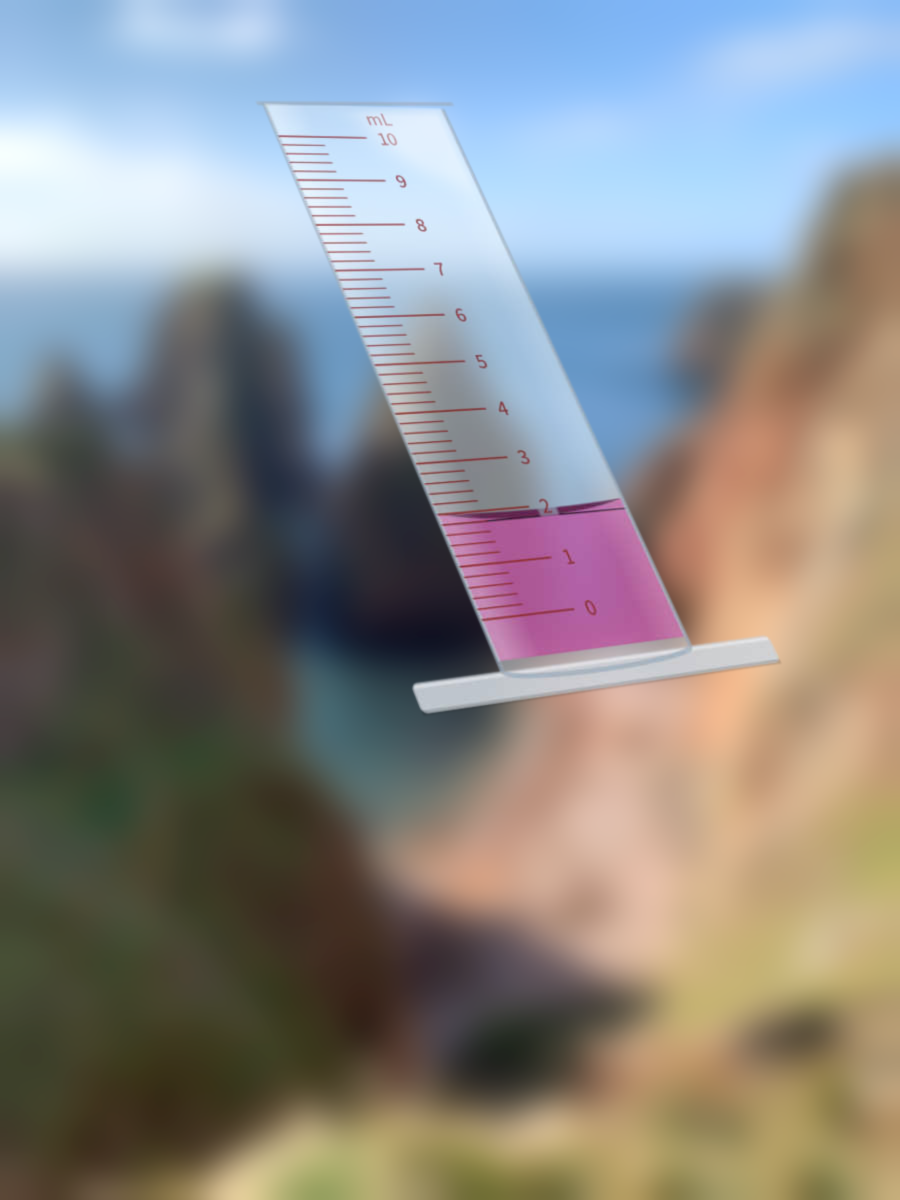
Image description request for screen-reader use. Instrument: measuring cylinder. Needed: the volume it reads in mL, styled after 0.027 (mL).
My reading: 1.8 (mL)
